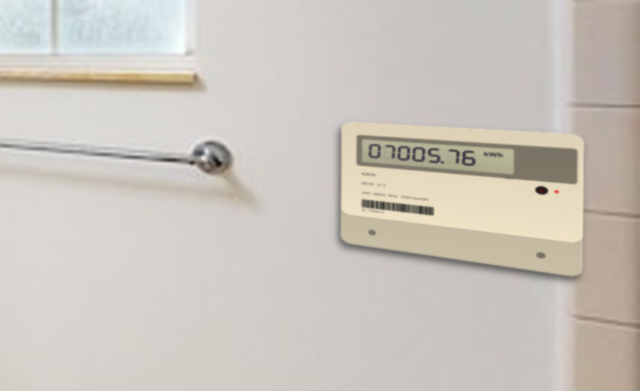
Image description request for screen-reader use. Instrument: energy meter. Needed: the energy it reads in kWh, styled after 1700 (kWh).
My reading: 7005.76 (kWh)
